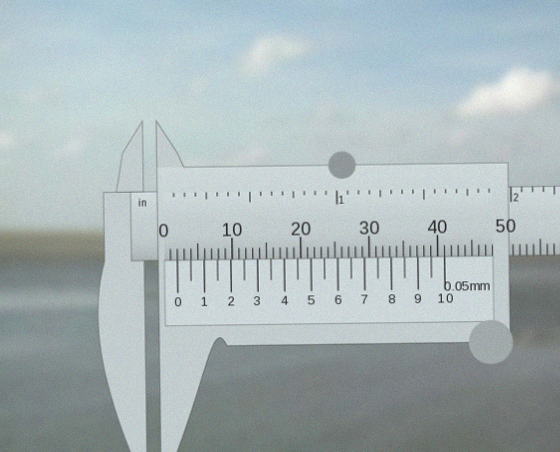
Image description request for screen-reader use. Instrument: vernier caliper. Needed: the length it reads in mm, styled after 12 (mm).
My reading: 2.0 (mm)
